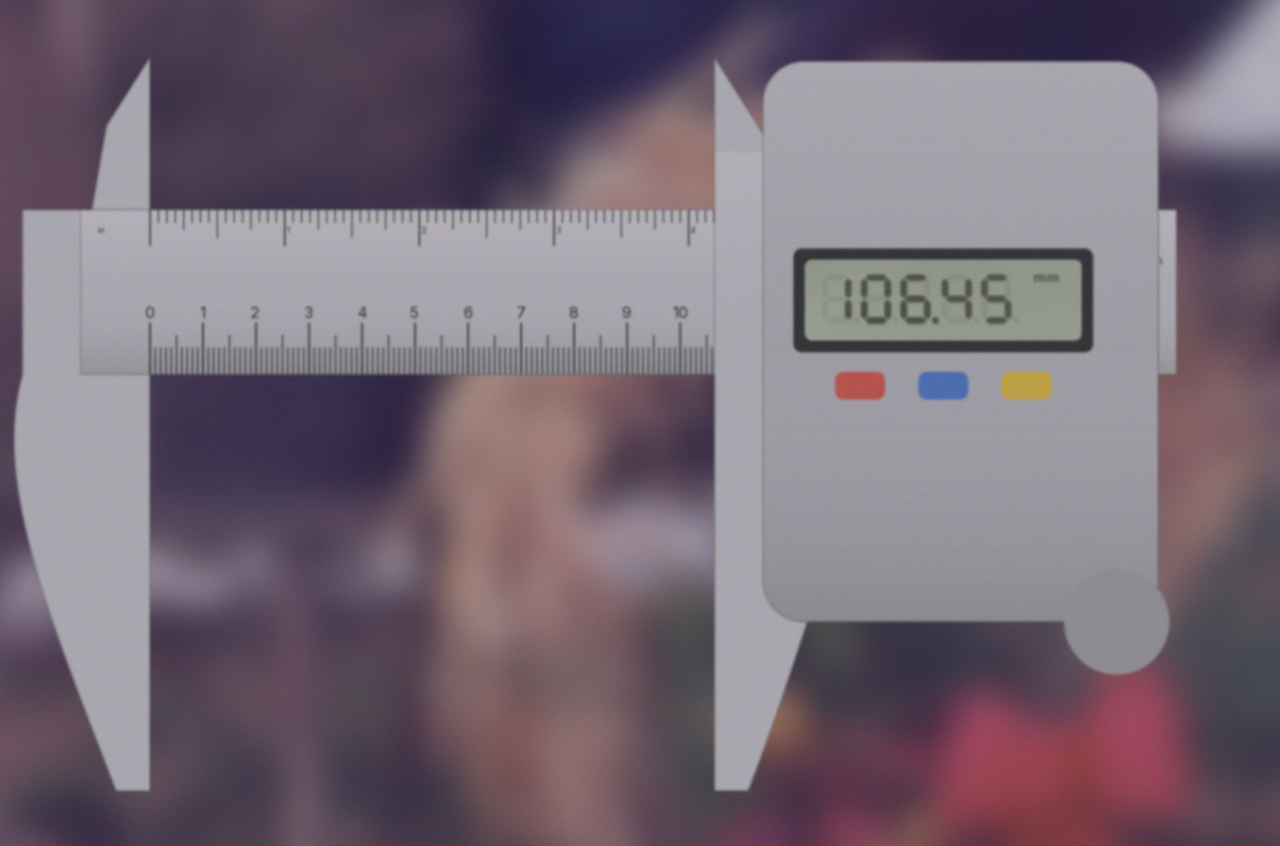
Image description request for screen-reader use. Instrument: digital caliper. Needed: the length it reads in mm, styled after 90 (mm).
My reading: 106.45 (mm)
